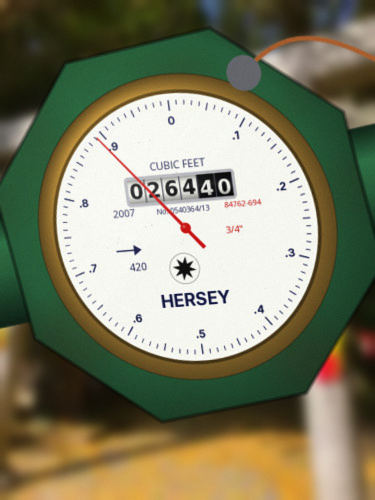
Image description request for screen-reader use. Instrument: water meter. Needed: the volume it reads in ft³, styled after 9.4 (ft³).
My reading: 26439.89 (ft³)
